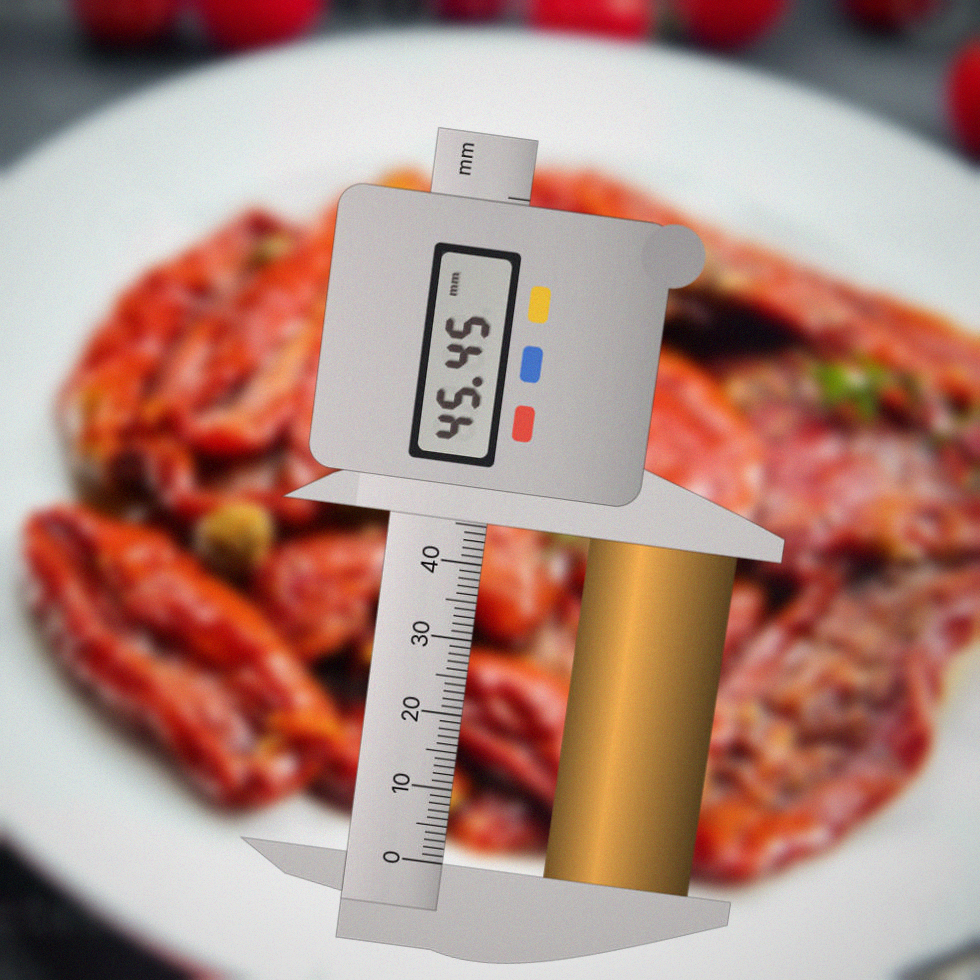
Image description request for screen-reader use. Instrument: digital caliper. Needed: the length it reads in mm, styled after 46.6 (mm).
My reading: 45.45 (mm)
